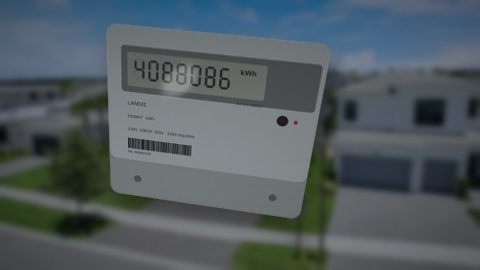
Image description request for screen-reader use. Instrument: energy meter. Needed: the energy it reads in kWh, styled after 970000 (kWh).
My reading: 4088086 (kWh)
